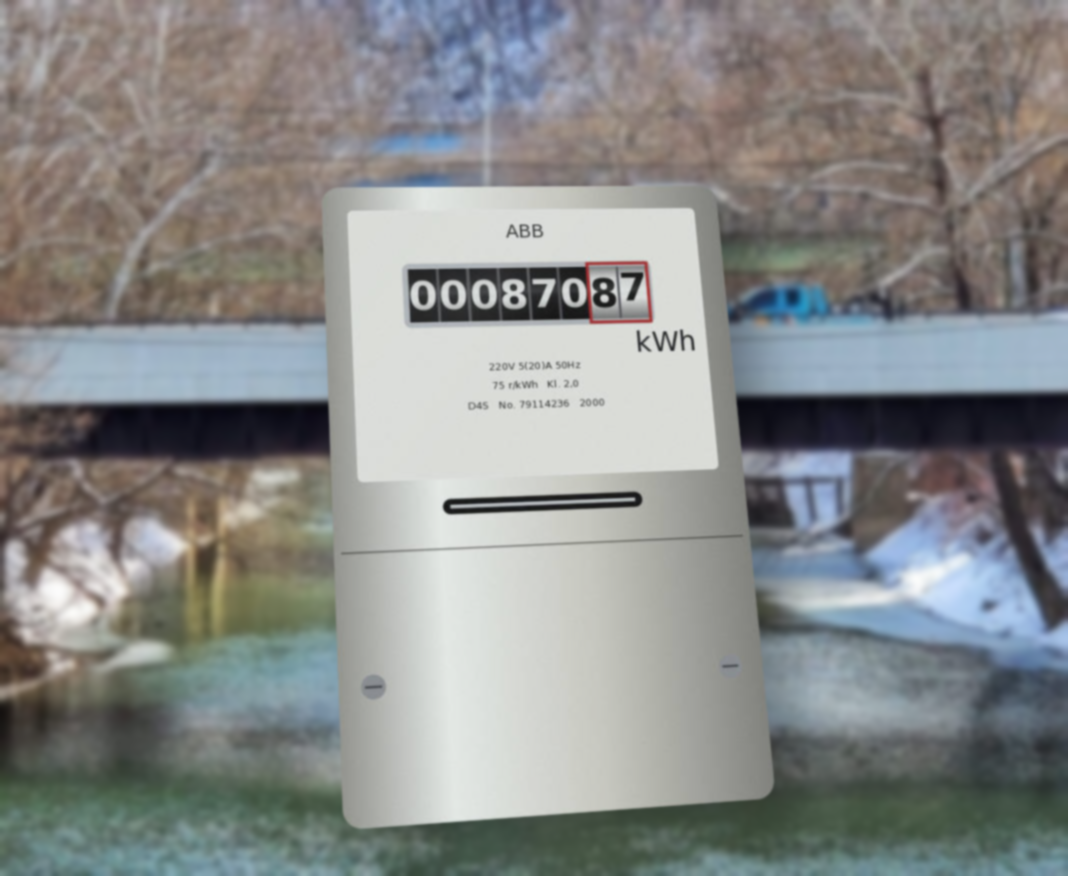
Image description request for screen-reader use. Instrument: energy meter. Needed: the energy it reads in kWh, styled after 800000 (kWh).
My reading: 870.87 (kWh)
